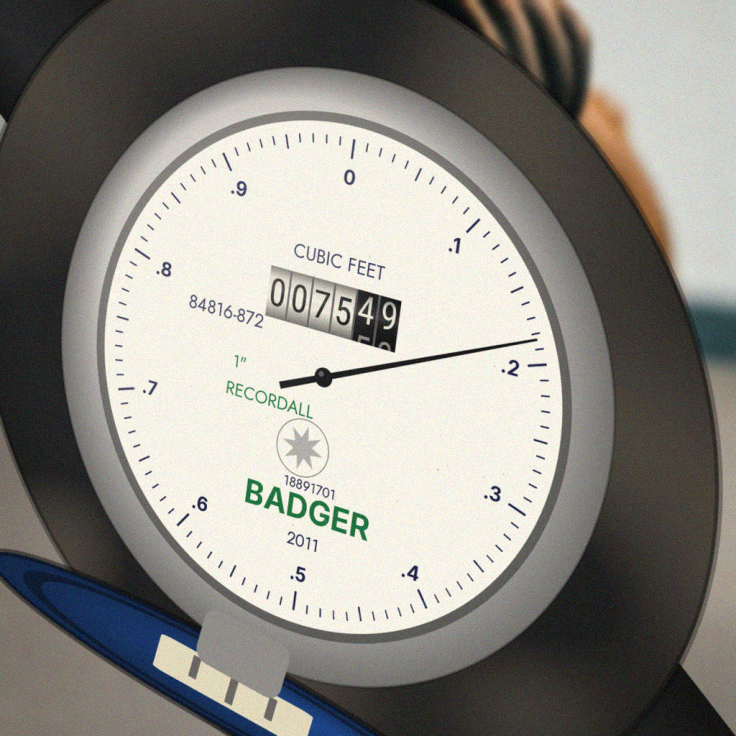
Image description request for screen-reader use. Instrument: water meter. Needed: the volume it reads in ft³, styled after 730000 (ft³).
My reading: 7549.18 (ft³)
